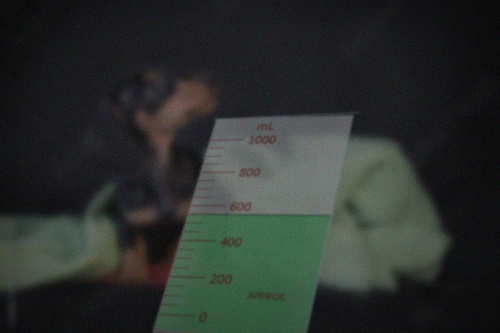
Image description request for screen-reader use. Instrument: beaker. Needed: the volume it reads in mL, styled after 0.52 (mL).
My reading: 550 (mL)
